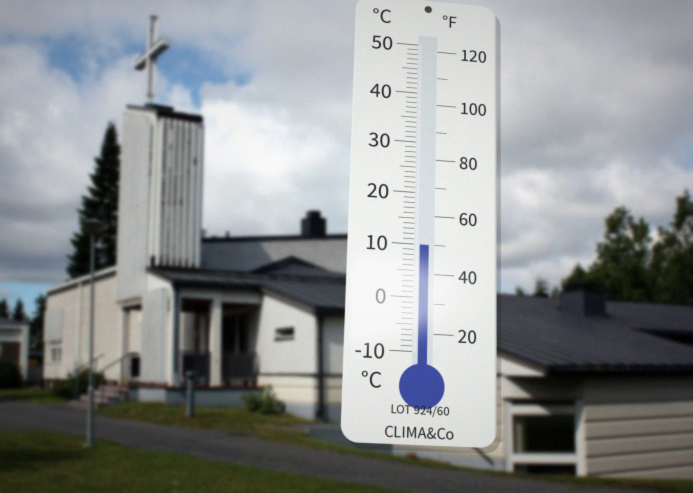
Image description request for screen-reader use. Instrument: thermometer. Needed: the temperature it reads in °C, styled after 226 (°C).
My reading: 10 (°C)
